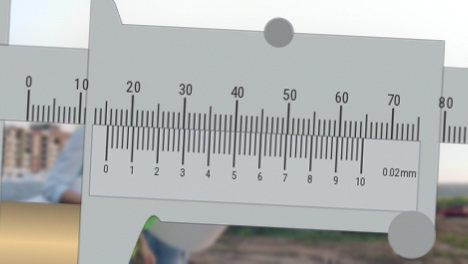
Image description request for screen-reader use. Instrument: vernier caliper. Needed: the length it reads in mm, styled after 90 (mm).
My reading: 15.5 (mm)
